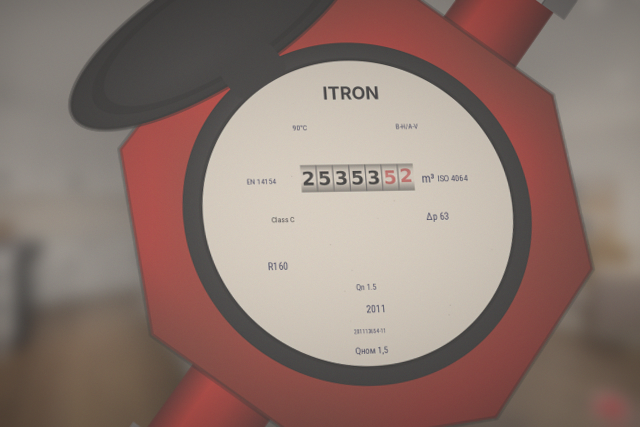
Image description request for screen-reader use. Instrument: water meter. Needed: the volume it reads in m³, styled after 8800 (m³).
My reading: 25353.52 (m³)
